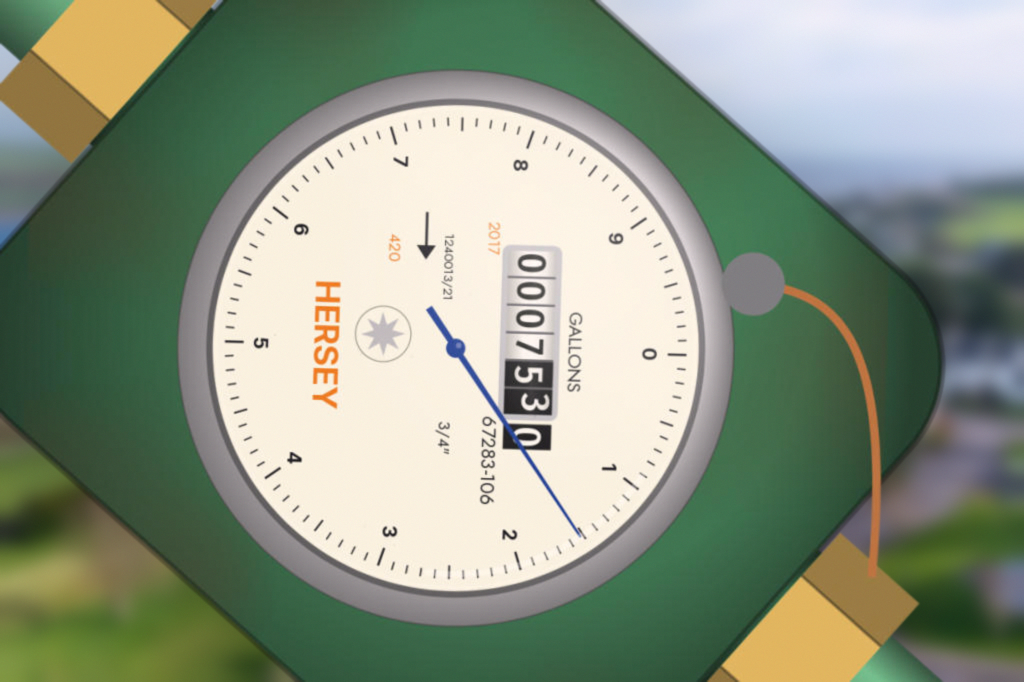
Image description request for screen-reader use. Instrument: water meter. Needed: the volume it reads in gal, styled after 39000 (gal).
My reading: 7531.5 (gal)
